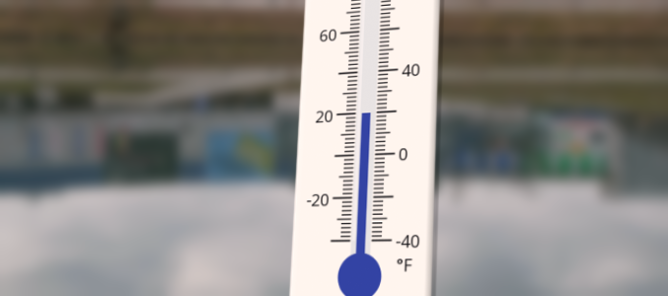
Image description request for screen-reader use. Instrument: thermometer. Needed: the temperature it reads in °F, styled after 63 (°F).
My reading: 20 (°F)
